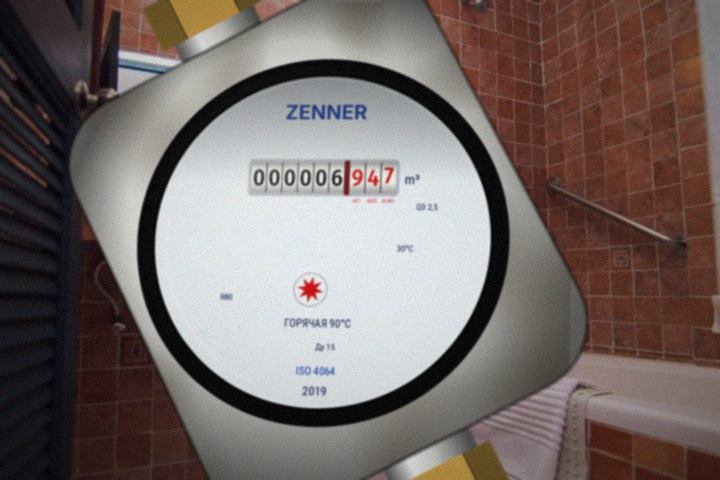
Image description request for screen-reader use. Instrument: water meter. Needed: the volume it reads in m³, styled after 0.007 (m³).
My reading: 6.947 (m³)
